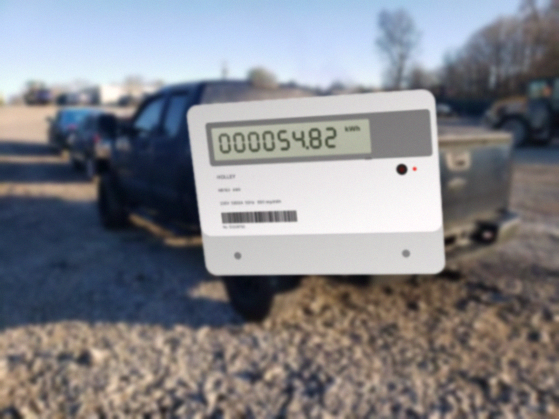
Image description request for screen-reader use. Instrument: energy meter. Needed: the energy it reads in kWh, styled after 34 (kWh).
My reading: 54.82 (kWh)
